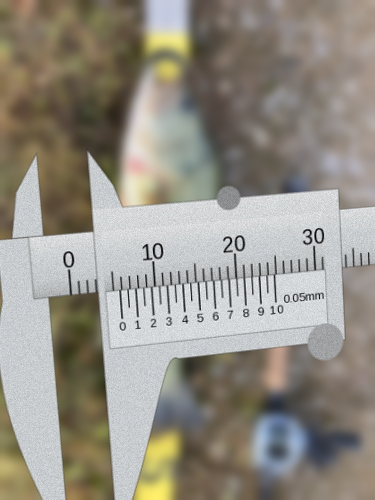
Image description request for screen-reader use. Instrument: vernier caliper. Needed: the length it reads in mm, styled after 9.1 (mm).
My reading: 5.8 (mm)
